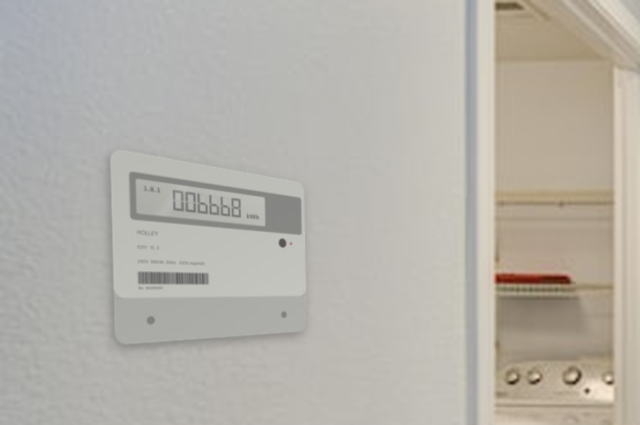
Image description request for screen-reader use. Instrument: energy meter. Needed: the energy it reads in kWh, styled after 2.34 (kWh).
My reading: 6668 (kWh)
